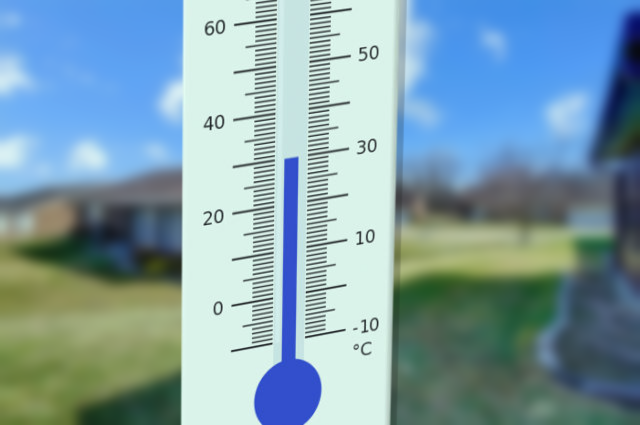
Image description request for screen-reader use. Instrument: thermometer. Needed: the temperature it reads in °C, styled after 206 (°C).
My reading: 30 (°C)
